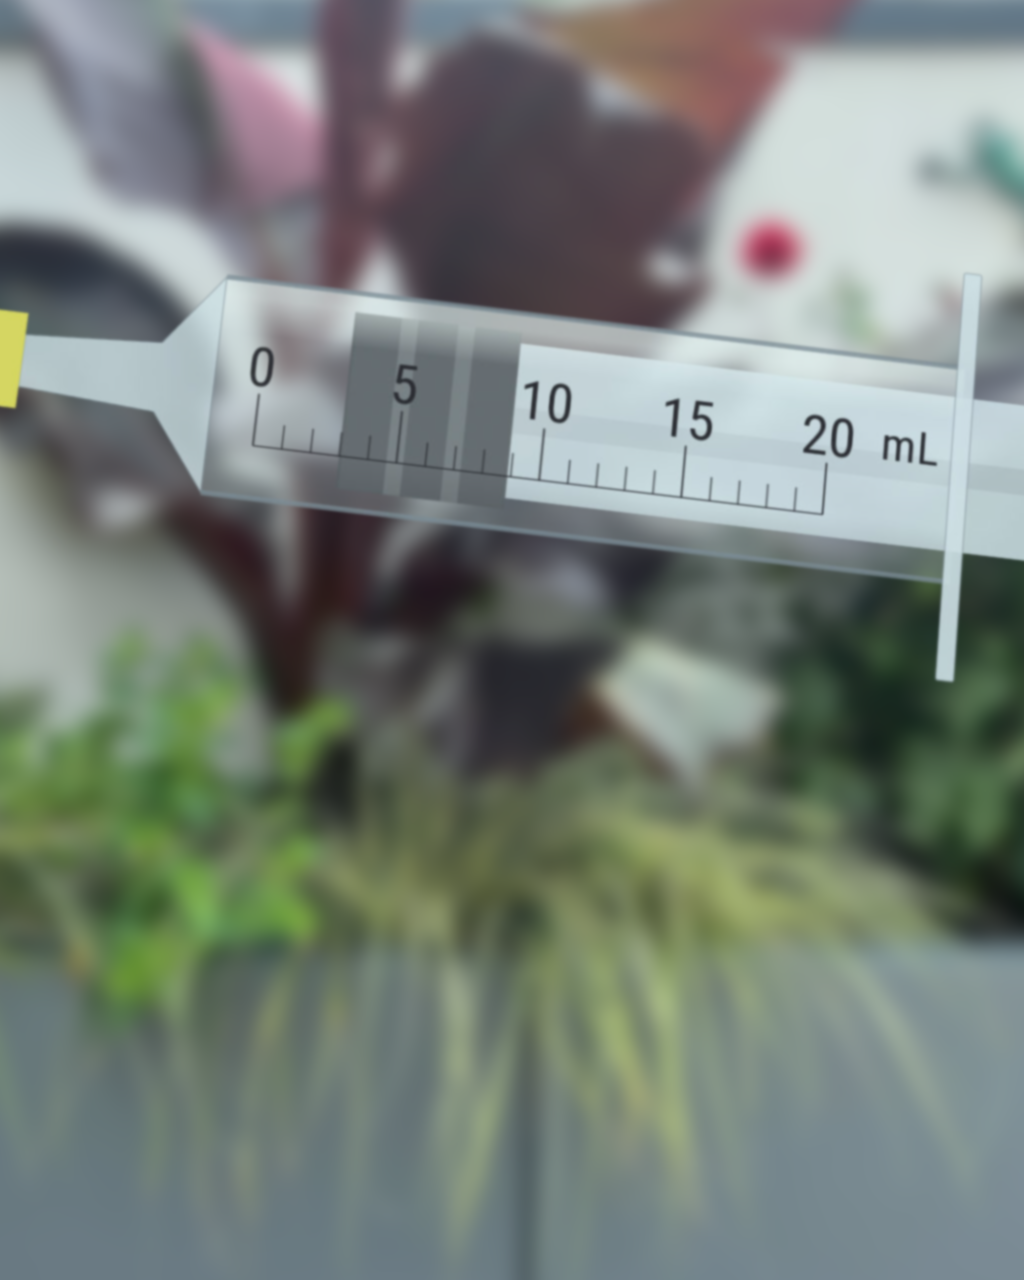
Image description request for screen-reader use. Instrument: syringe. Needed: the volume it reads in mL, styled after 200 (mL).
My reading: 3 (mL)
